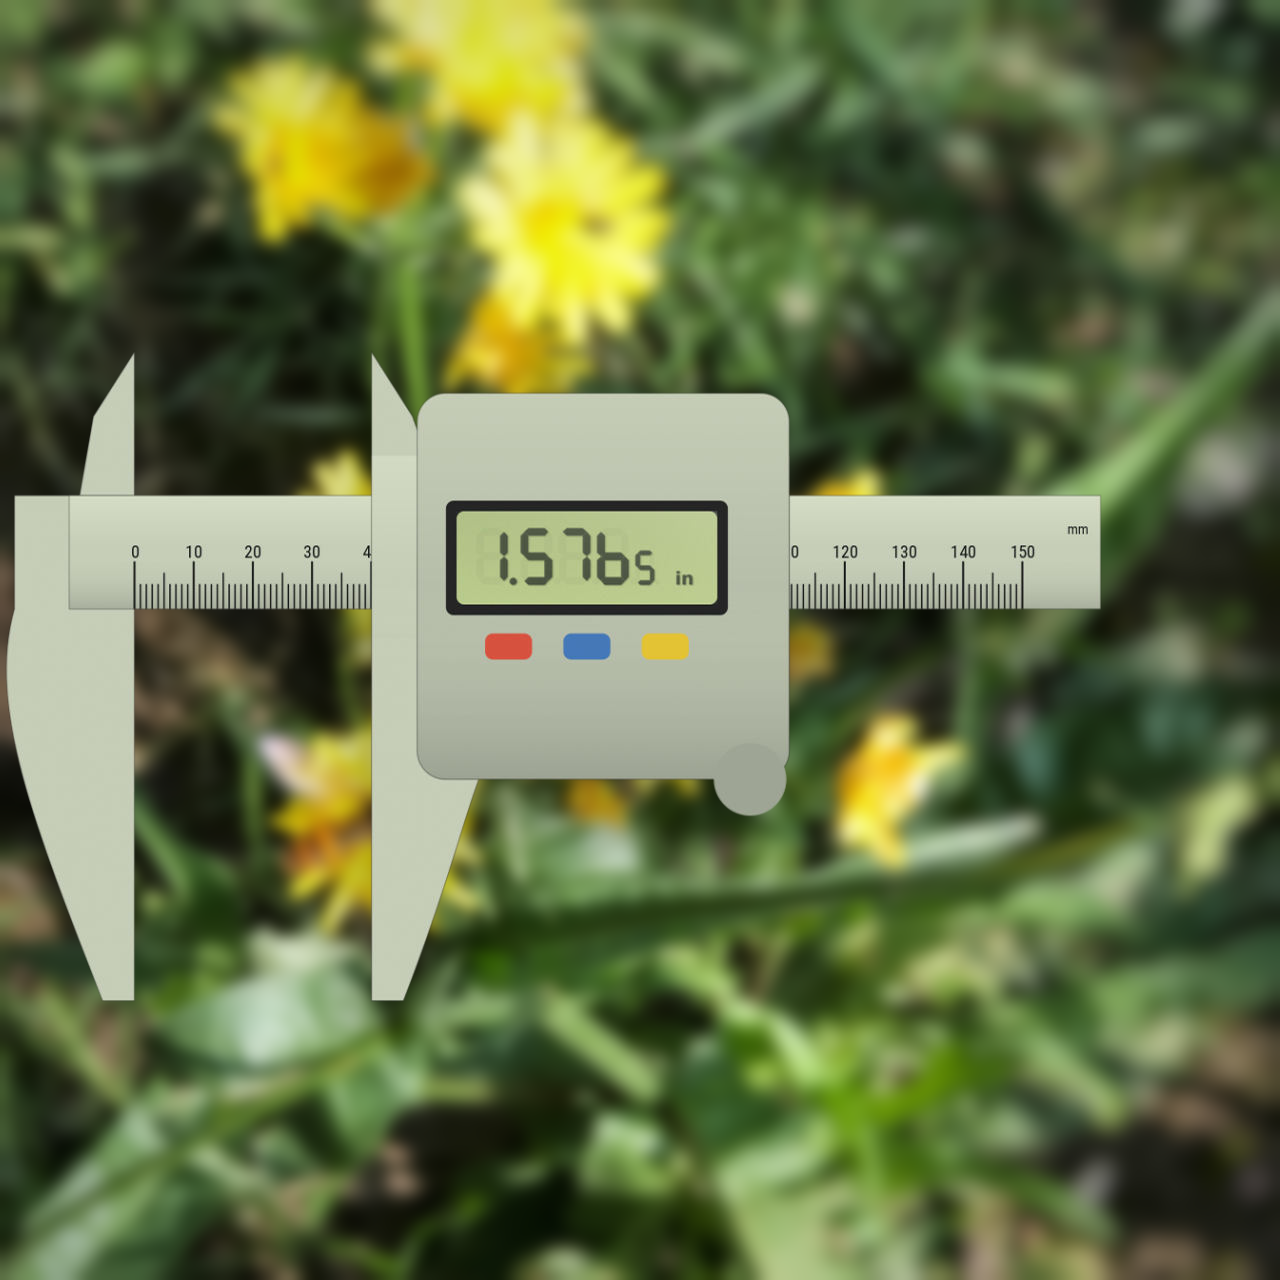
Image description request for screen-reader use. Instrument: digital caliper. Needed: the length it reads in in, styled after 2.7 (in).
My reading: 1.5765 (in)
